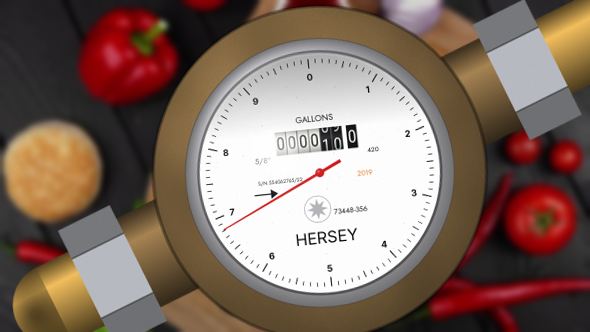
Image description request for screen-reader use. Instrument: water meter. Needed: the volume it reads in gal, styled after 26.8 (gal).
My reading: 96.8 (gal)
